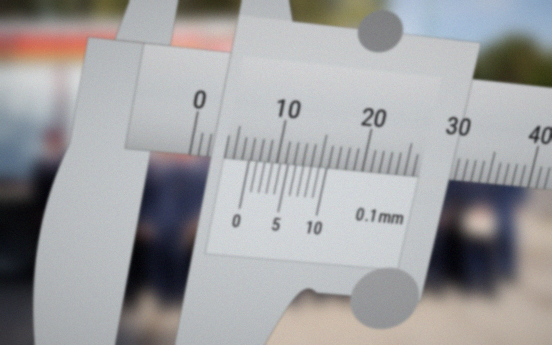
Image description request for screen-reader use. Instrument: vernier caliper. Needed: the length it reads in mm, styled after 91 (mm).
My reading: 6.8 (mm)
